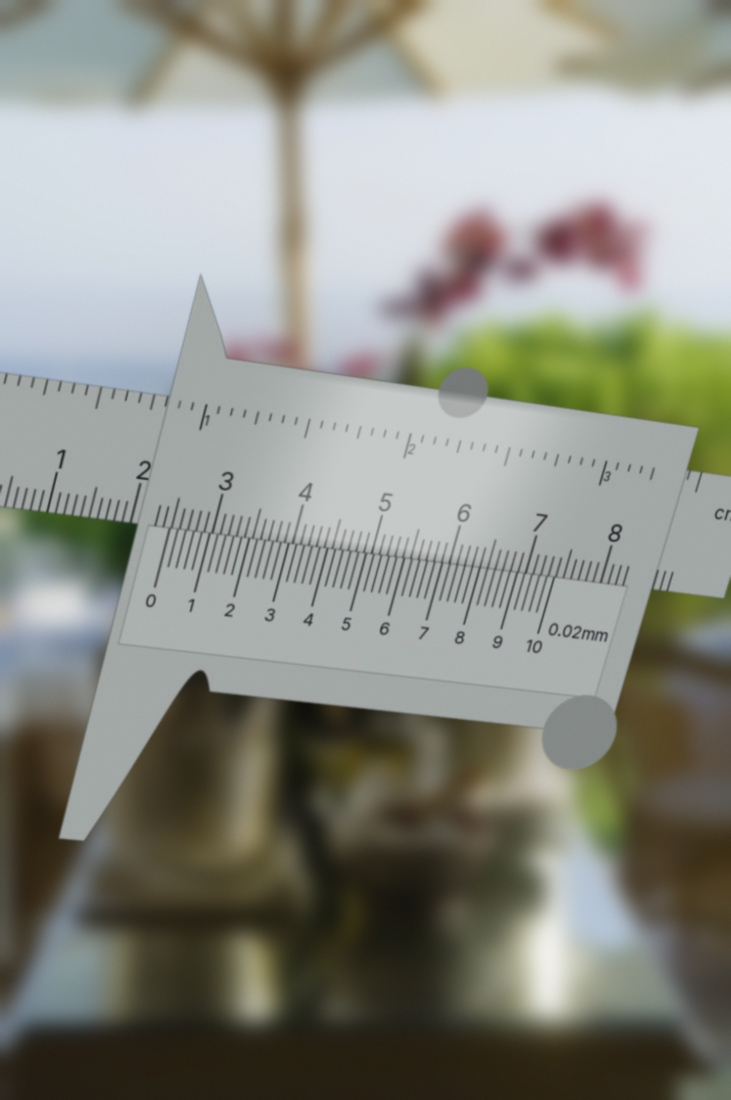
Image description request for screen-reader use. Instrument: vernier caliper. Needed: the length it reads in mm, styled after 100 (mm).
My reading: 24.8 (mm)
